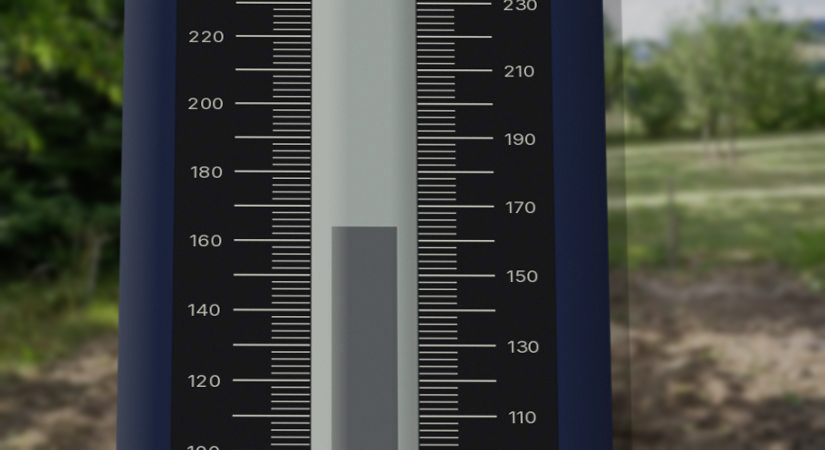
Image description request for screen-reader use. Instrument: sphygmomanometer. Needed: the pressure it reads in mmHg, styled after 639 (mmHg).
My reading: 164 (mmHg)
